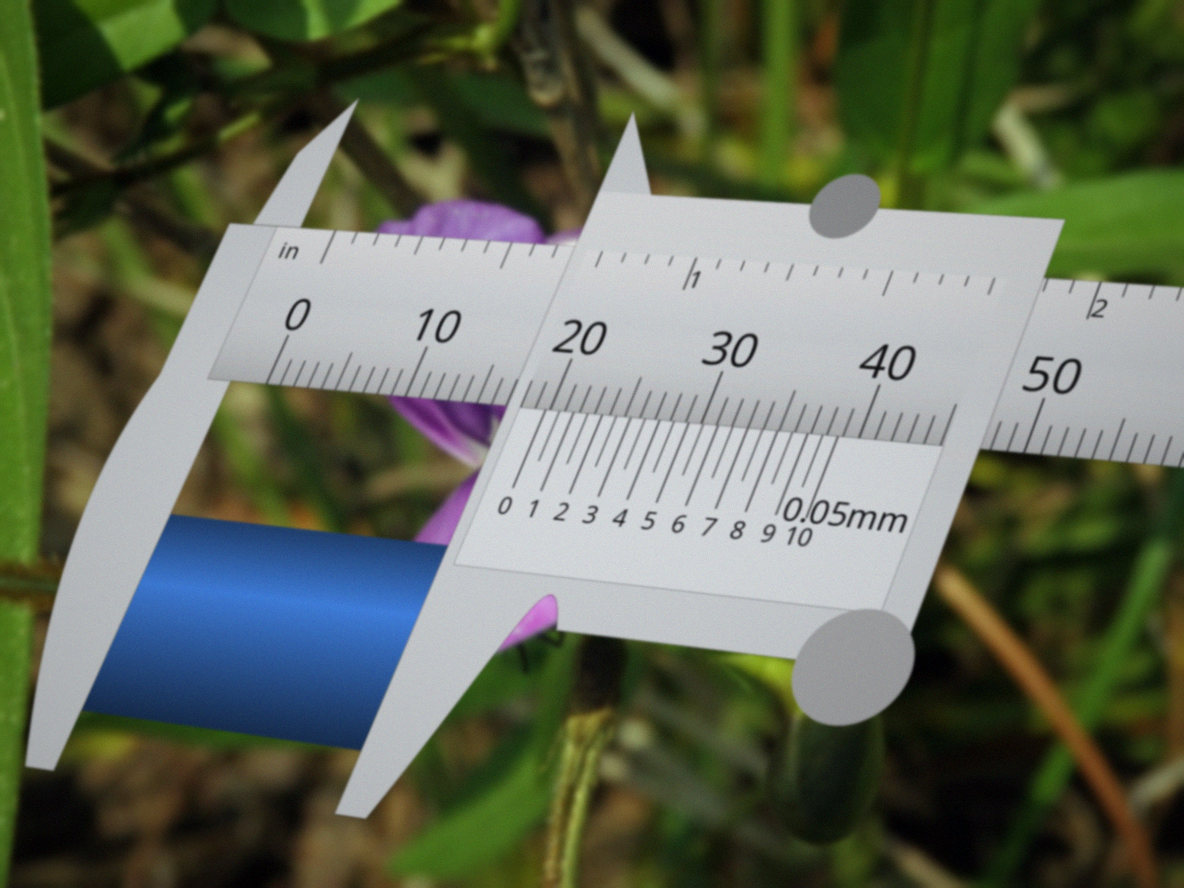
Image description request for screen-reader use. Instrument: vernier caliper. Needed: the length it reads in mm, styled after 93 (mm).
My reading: 19.7 (mm)
